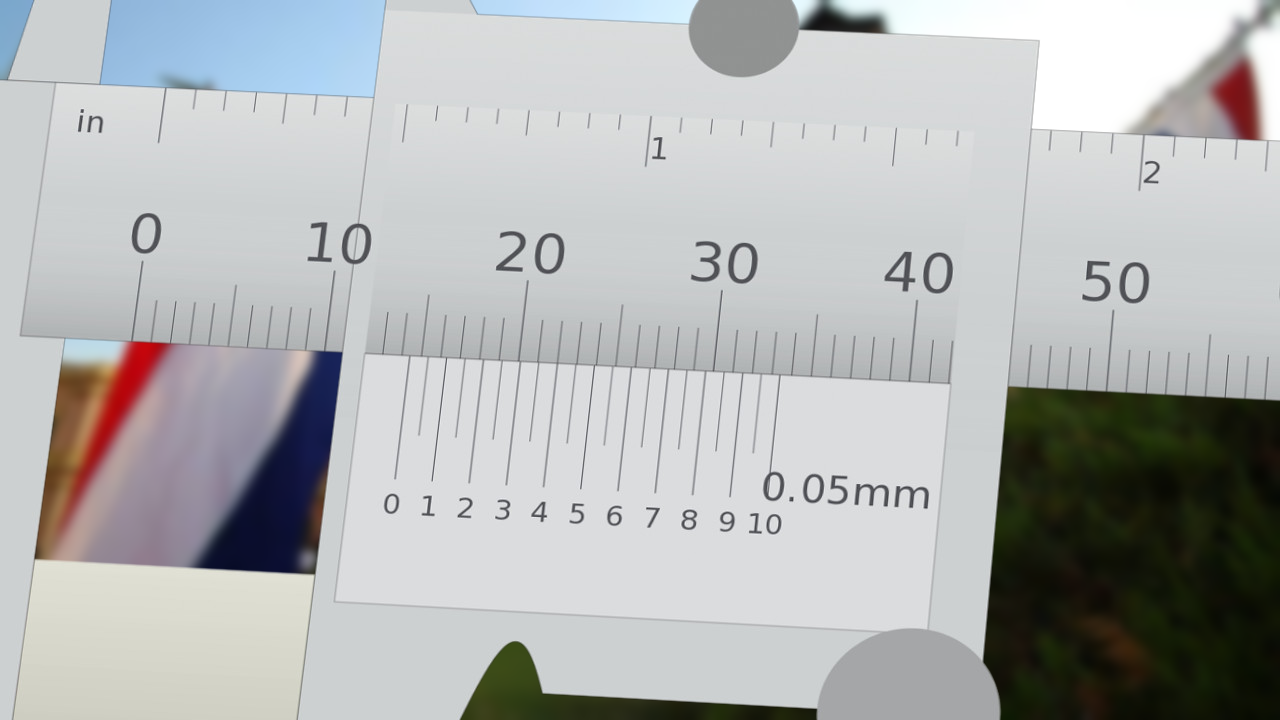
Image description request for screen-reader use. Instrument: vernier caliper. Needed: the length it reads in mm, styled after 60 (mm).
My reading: 14.4 (mm)
